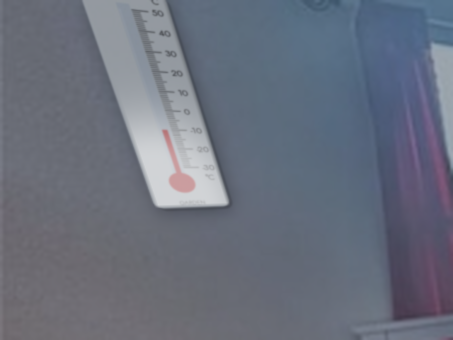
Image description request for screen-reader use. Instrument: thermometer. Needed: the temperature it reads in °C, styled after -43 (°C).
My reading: -10 (°C)
